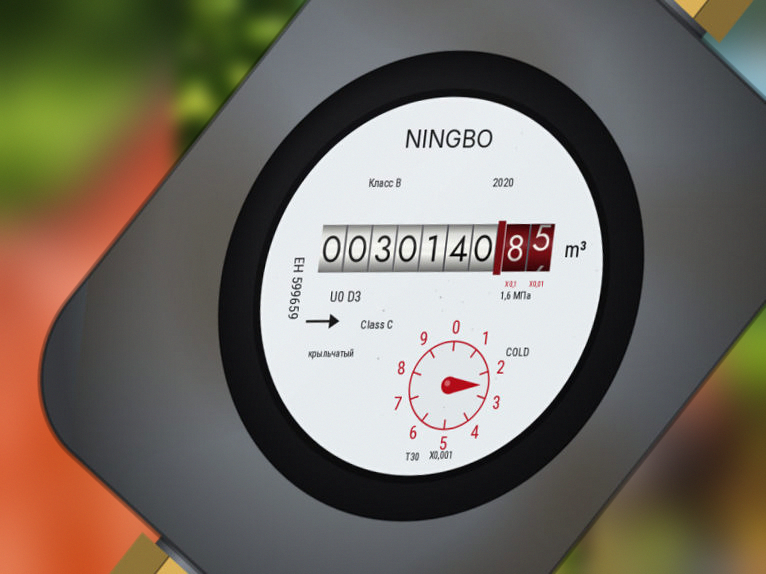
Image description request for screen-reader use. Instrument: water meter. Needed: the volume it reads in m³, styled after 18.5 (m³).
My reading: 30140.852 (m³)
